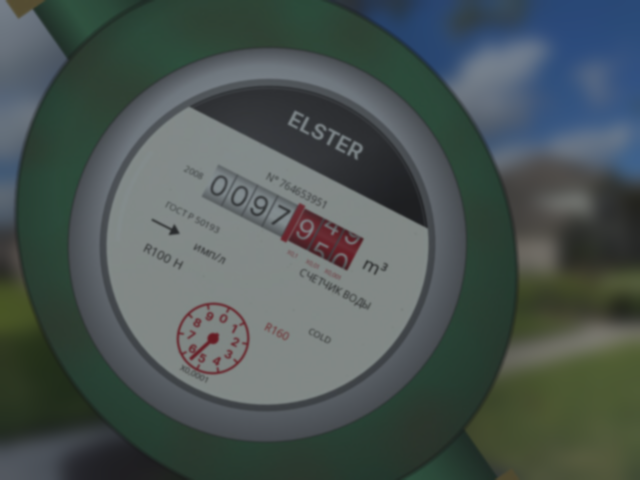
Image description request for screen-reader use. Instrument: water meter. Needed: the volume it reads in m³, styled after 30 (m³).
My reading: 97.9495 (m³)
